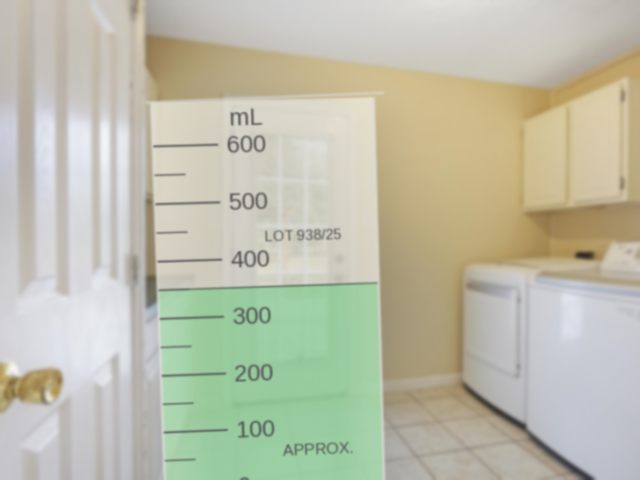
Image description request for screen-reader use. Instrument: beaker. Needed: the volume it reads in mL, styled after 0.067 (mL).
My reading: 350 (mL)
